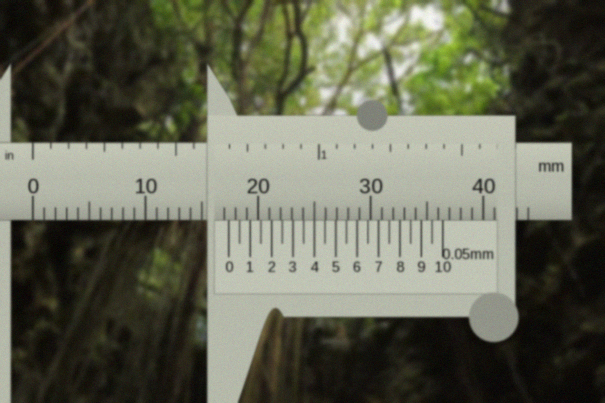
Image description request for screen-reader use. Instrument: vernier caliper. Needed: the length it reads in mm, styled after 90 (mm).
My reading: 17.4 (mm)
